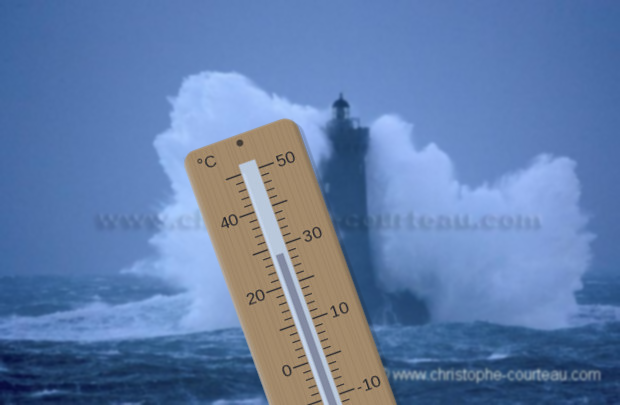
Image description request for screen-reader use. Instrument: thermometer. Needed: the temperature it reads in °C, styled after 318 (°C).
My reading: 28 (°C)
